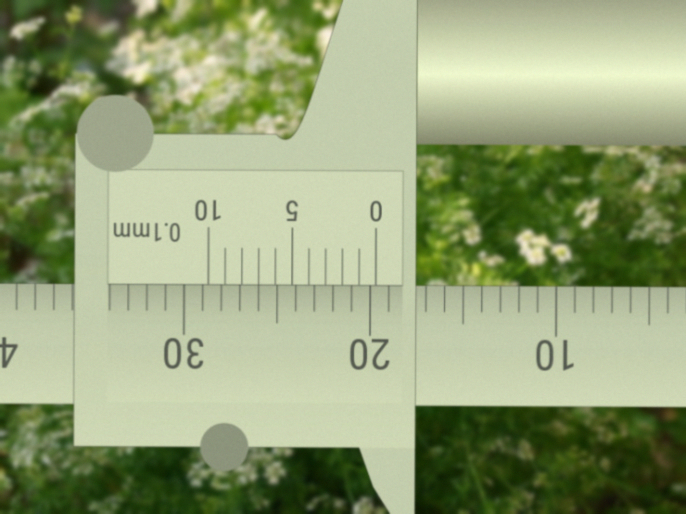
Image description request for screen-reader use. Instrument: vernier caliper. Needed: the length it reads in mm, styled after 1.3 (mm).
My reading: 19.7 (mm)
